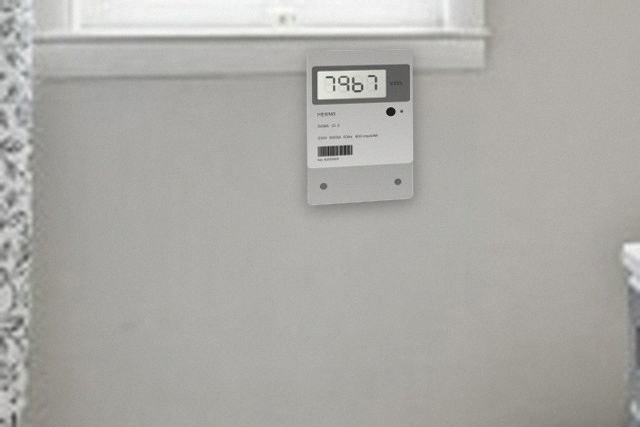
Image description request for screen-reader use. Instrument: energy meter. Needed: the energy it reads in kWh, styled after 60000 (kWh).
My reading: 7967 (kWh)
